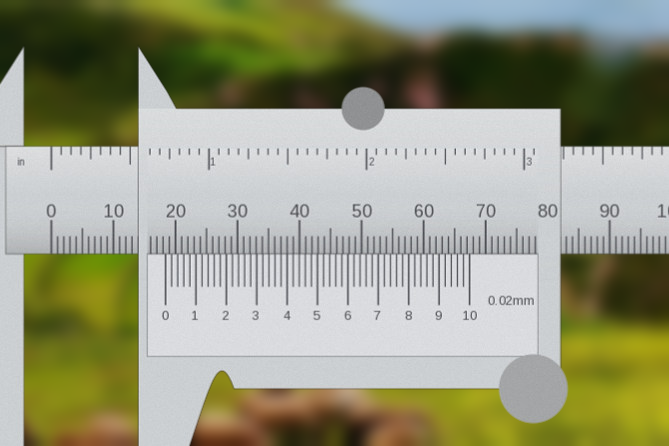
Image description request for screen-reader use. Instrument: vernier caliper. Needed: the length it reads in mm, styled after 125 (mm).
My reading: 18.4 (mm)
